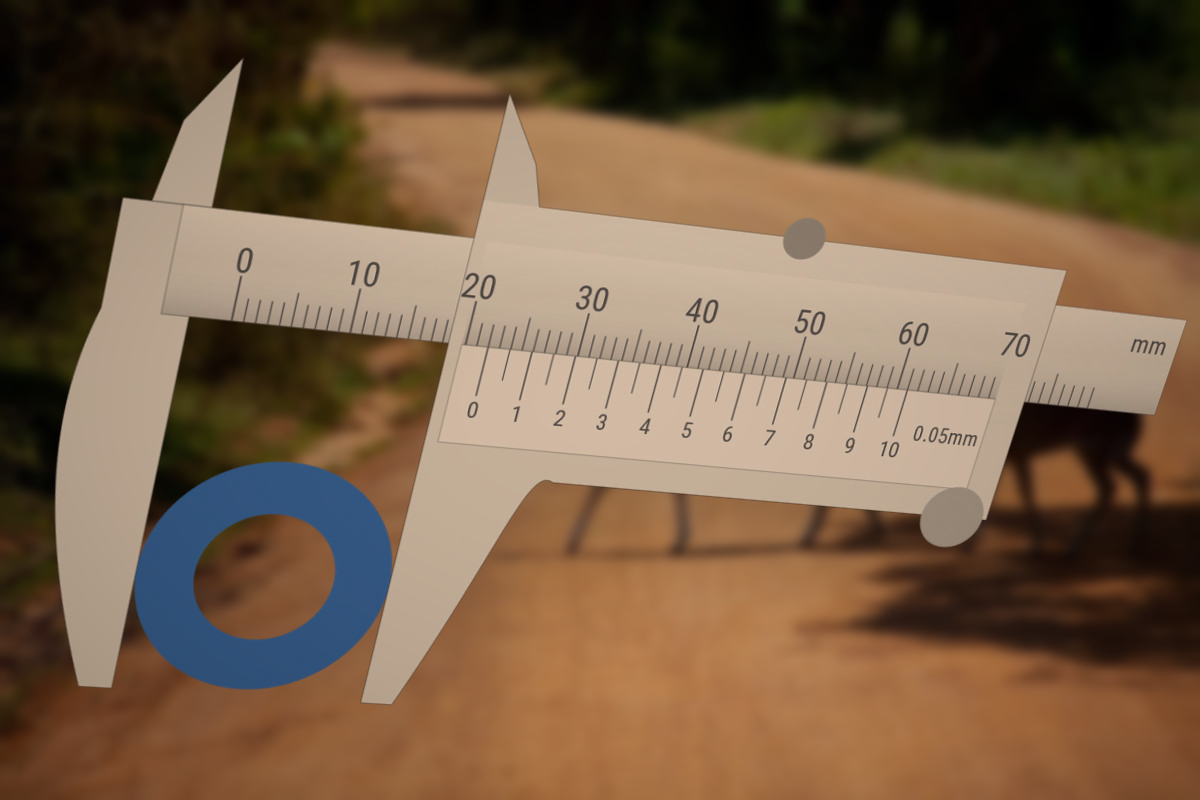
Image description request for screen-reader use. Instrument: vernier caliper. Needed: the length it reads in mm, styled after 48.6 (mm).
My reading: 22.0 (mm)
